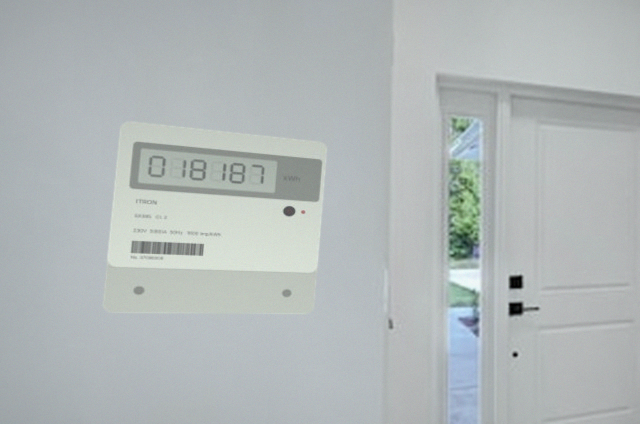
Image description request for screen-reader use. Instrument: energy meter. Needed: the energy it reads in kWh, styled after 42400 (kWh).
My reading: 18187 (kWh)
